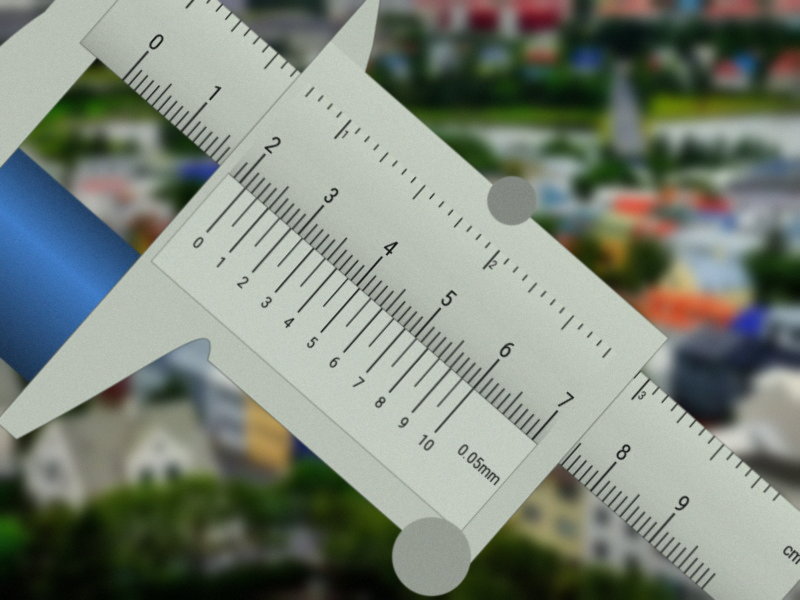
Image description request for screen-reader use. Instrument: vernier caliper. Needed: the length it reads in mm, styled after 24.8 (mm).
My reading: 21.0 (mm)
